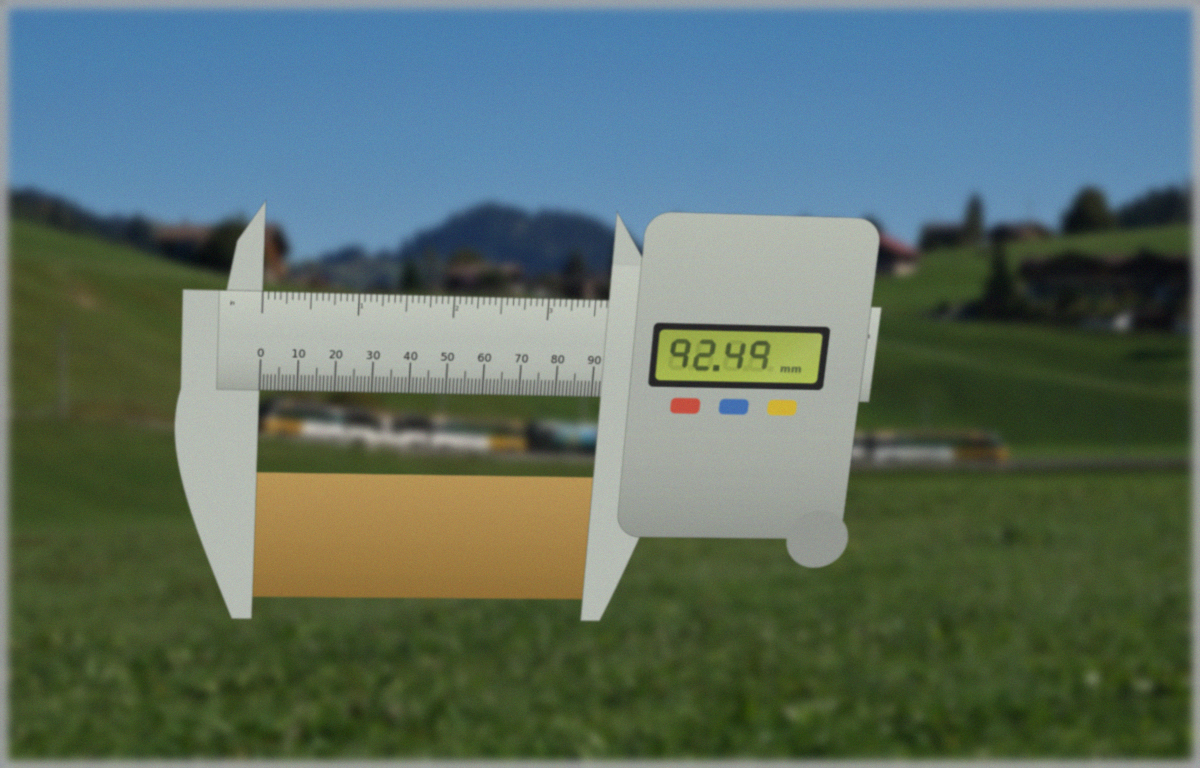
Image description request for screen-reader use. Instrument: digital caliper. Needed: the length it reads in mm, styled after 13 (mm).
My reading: 92.49 (mm)
